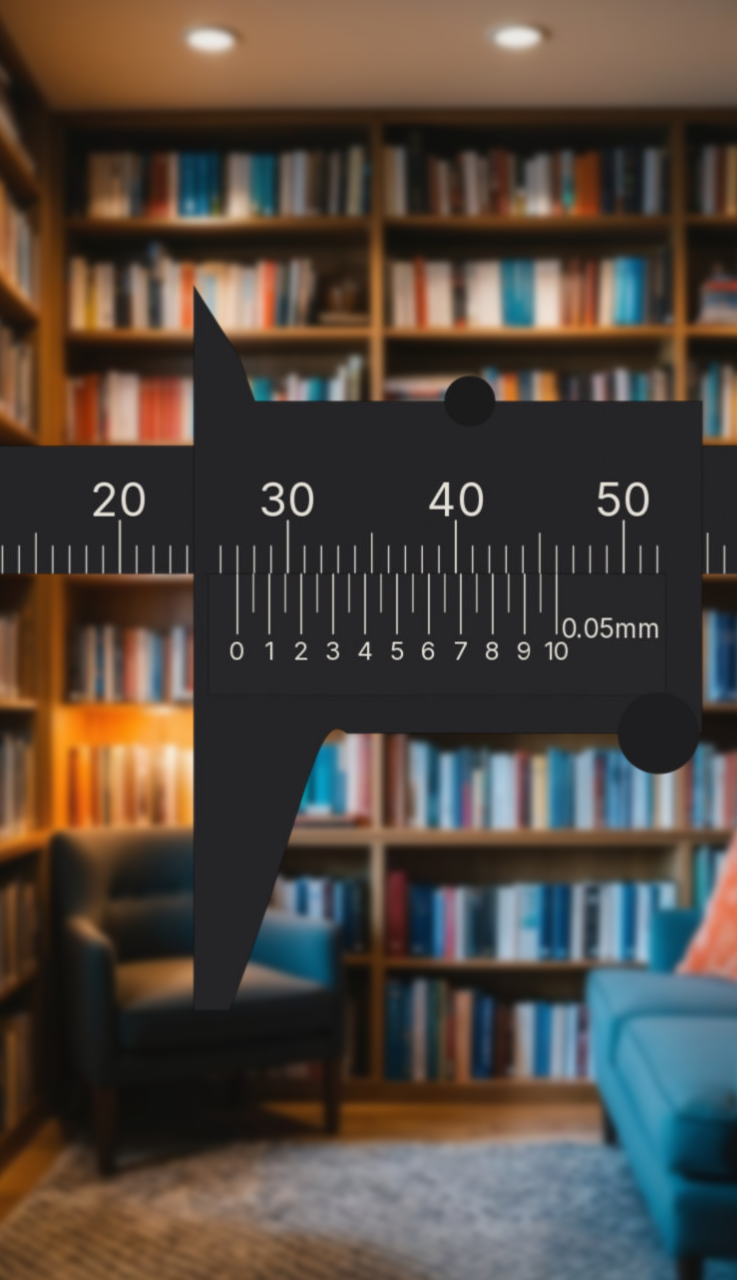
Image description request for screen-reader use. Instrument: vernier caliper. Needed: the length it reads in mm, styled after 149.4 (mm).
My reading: 27.0 (mm)
